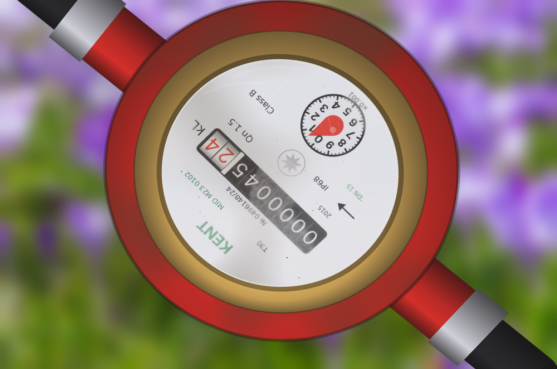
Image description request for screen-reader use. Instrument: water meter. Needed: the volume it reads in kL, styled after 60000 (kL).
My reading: 45.240 (kL)
